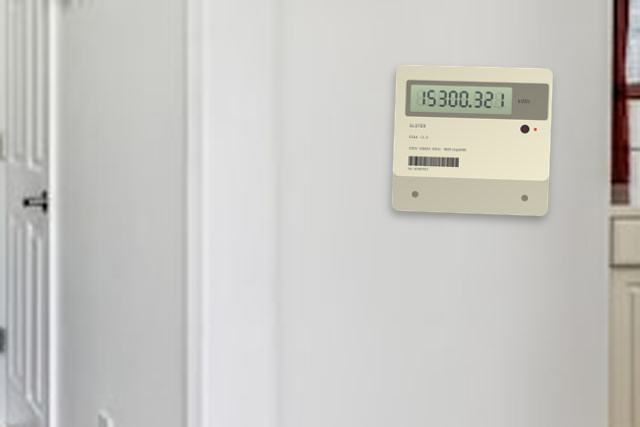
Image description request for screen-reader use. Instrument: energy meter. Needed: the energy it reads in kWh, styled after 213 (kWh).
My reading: 15300.321 (kWh)
